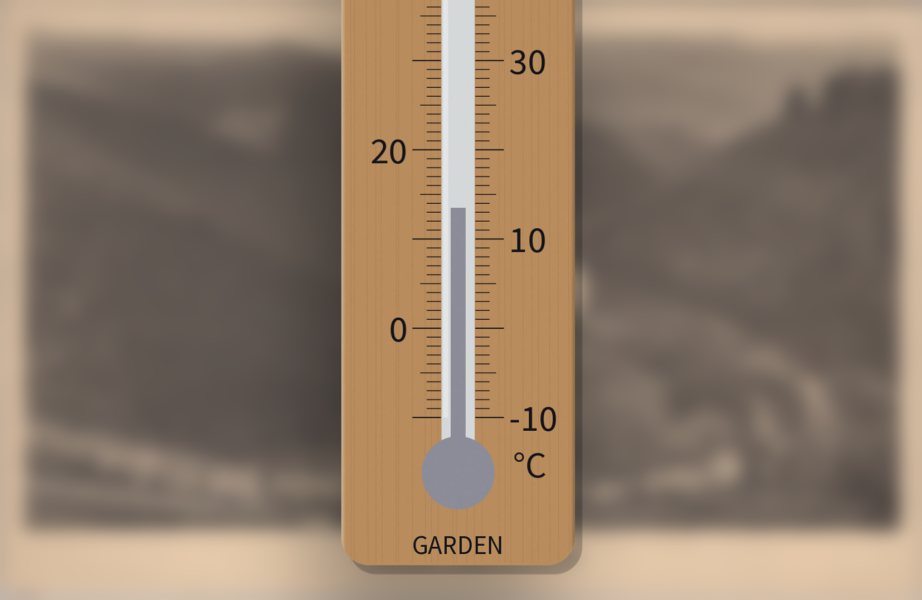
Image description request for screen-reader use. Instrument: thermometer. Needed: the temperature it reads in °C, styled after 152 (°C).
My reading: 13.5 (°C)
